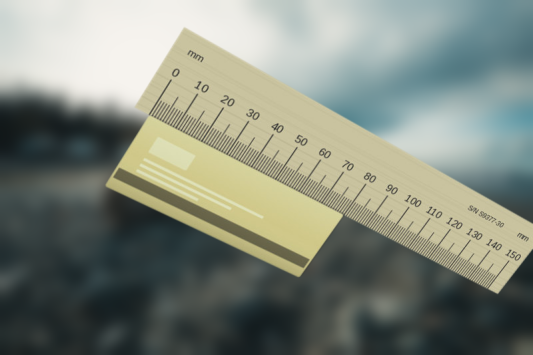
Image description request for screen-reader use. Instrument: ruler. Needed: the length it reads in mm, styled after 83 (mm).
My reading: 80 (mm)
